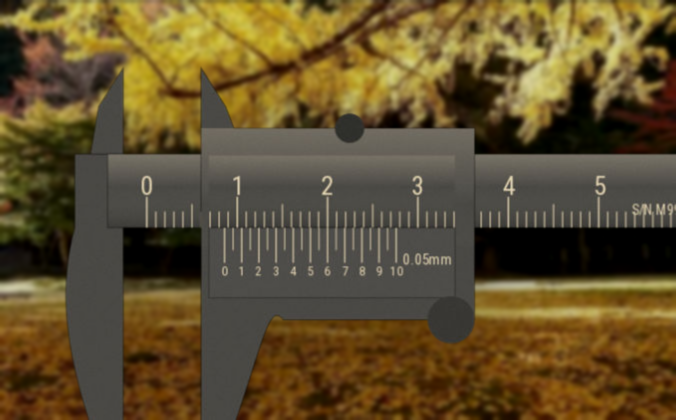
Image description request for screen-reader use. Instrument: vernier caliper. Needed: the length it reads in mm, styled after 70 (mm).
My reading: 8.6 (mm)
